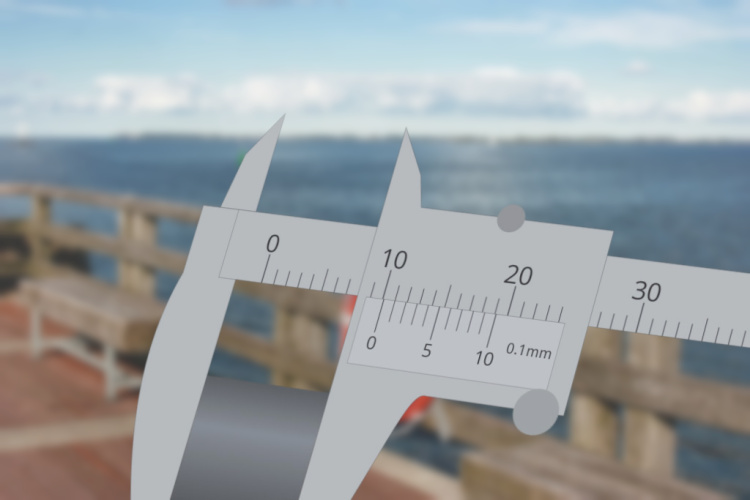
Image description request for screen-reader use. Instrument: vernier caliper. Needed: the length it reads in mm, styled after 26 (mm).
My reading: 10.1 (mm)
